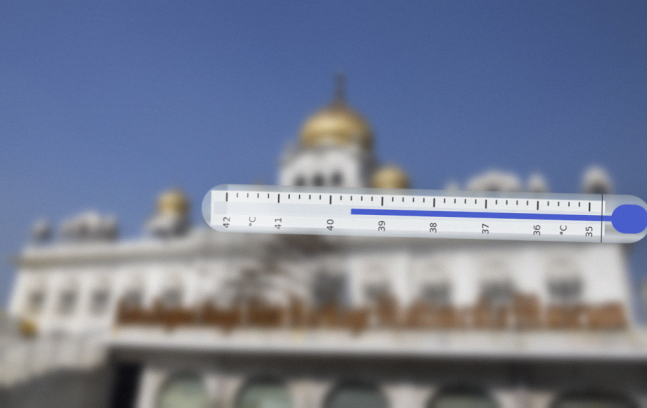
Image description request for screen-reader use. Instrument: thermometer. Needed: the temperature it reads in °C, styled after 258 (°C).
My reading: 39.6 (°C)
